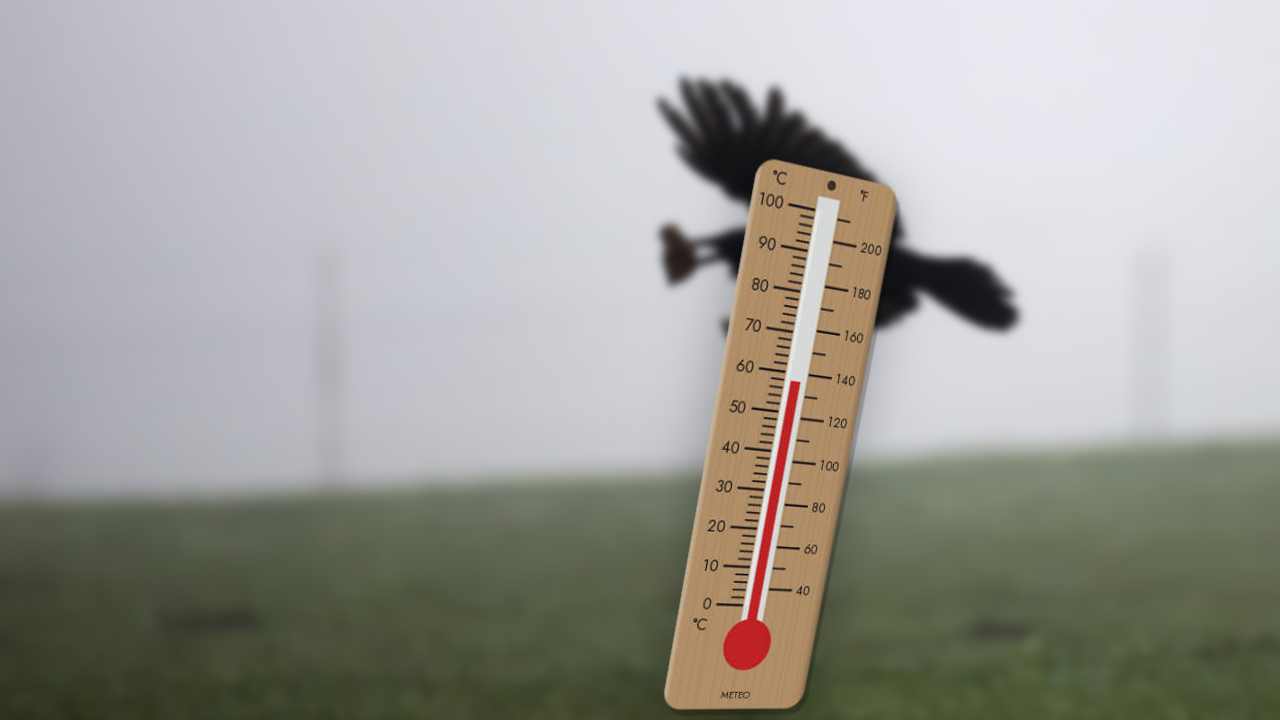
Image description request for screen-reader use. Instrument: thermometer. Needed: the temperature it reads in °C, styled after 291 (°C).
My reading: 58 (°C)
